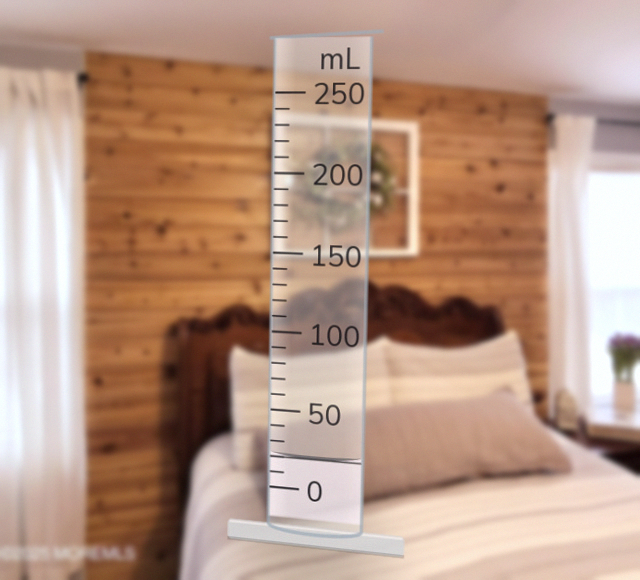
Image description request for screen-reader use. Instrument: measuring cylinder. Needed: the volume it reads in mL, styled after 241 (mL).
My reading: 20 (mL)
